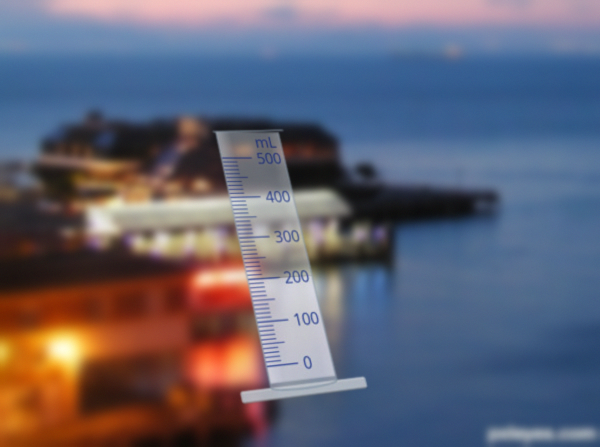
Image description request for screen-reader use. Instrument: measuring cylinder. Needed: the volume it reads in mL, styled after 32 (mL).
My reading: 200 (mL)
